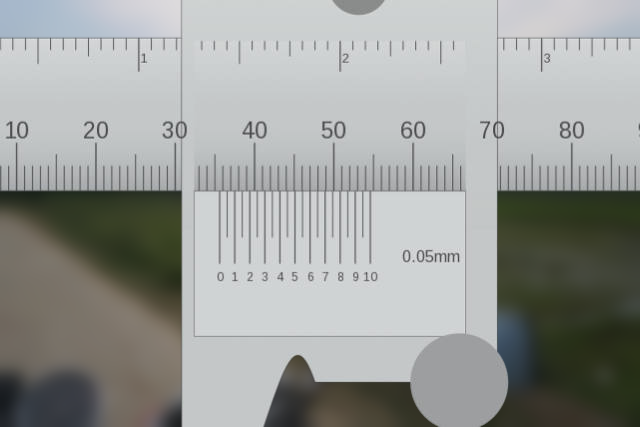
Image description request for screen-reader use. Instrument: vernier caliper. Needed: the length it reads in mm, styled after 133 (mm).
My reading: 35.6 (mm)
